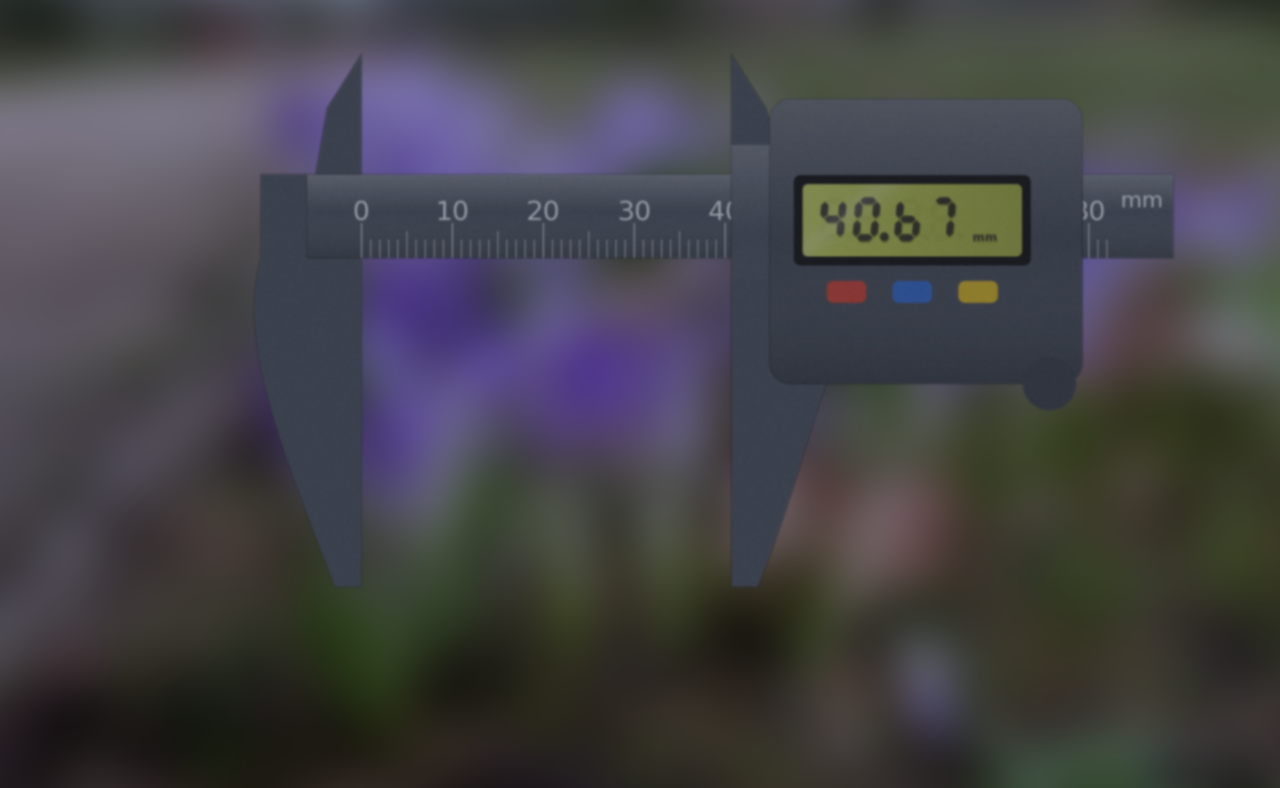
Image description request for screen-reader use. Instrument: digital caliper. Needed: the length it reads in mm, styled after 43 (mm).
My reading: 40.67 (mm)
